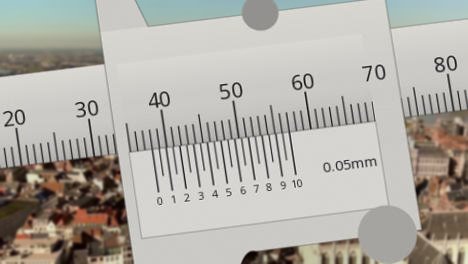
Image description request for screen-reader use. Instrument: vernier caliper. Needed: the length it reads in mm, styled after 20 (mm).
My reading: 38.0 (mm)
